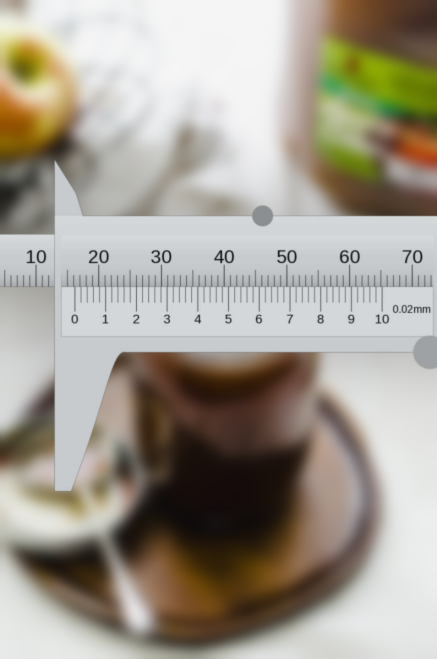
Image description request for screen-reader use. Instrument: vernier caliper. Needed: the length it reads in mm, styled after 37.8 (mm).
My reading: 16.2 (mm)
